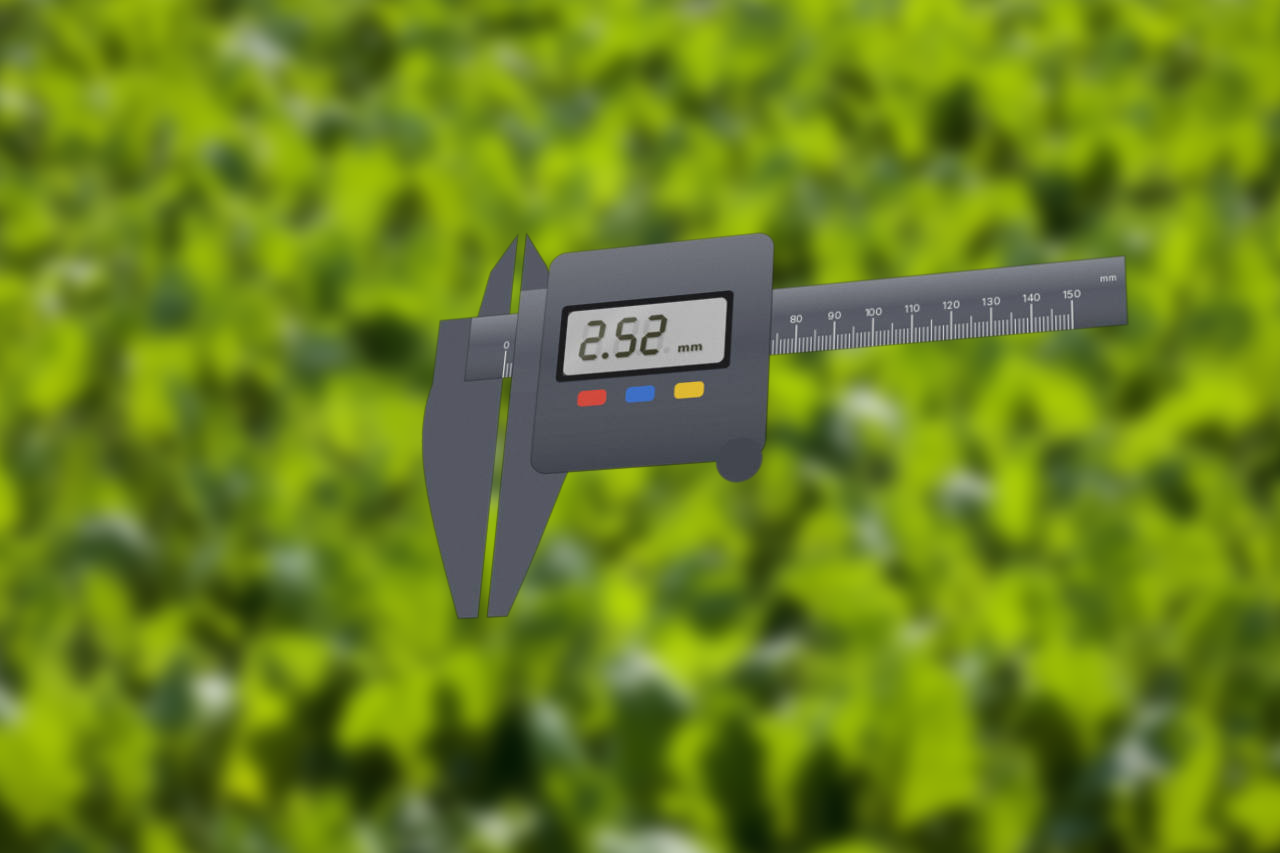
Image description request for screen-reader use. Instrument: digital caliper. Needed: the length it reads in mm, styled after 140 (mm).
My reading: 2.52 (mm)
